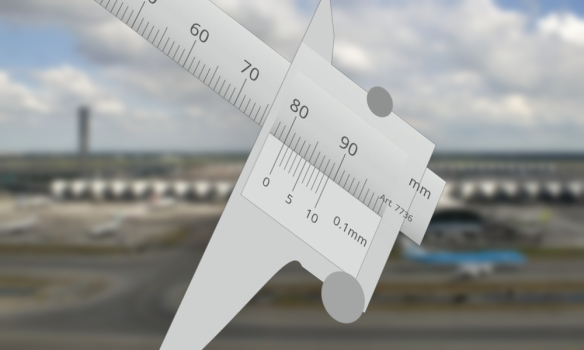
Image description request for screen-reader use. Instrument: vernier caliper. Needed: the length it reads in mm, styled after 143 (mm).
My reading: 80.0 (mm)
